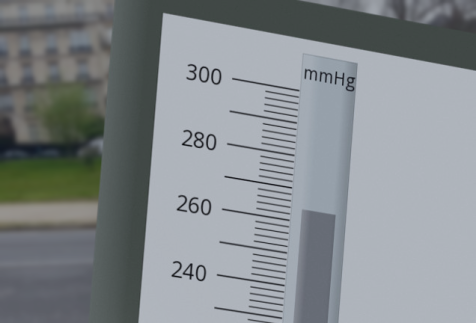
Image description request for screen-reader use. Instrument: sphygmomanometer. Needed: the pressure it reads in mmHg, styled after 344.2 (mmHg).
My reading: 264 (mmHg)
